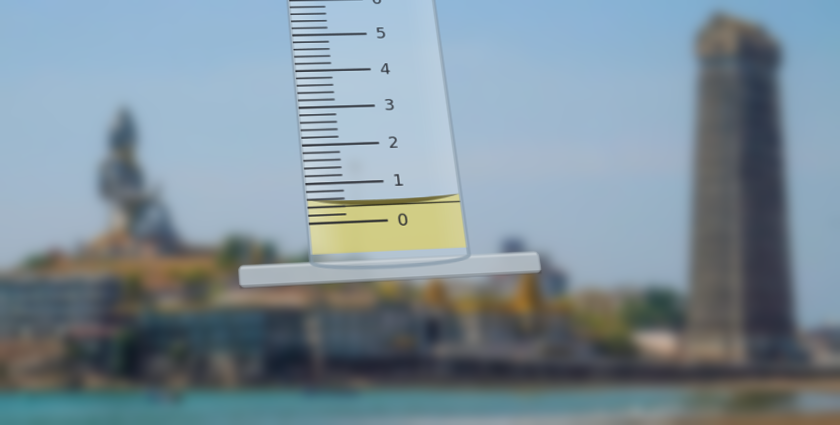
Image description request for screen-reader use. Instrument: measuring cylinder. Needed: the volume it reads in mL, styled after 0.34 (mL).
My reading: 0.4 (mL)
